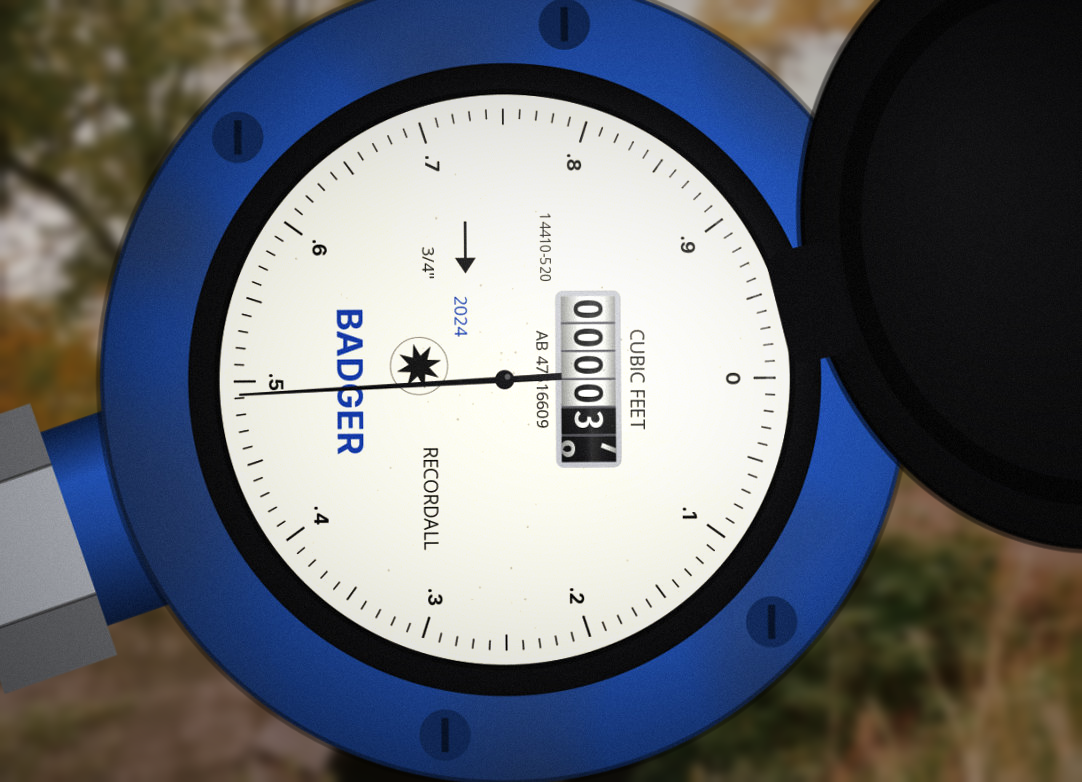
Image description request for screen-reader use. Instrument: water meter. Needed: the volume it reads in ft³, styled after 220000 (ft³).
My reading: 37.49 (ft³)
